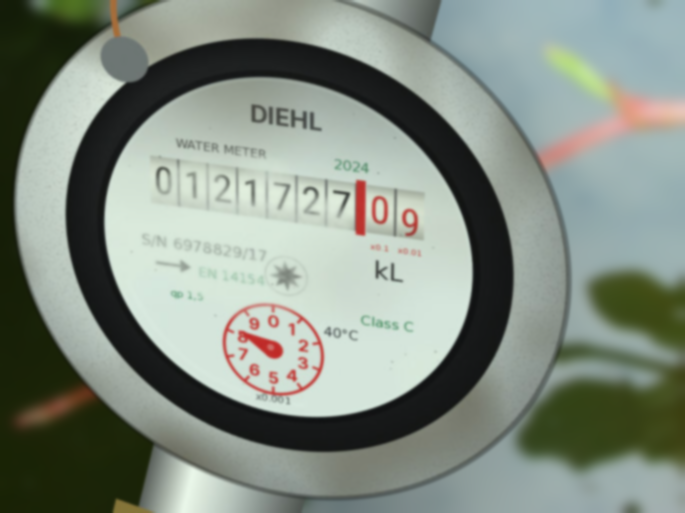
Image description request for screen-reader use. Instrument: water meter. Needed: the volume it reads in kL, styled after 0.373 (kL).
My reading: 121727.088 (kL)
